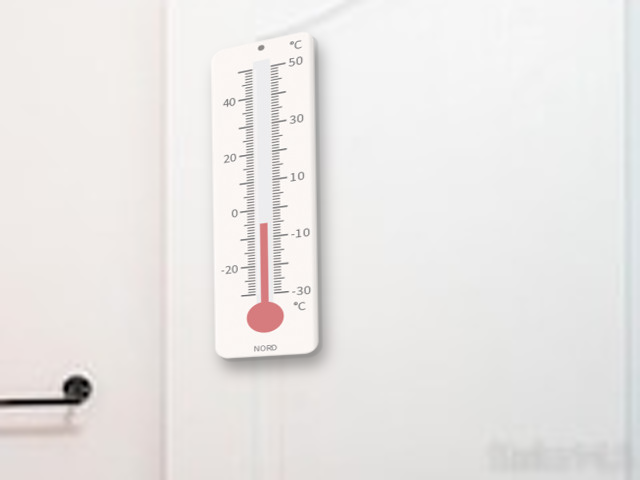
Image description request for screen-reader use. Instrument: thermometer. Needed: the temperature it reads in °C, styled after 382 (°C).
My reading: -5 (°C)
